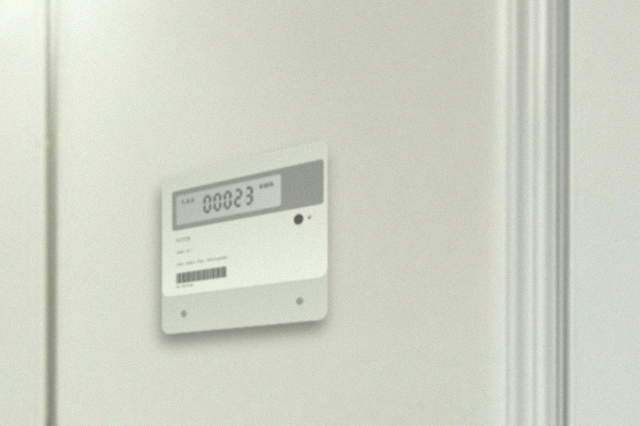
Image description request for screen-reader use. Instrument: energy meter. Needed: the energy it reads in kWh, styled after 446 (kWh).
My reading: 23 (kWh)
